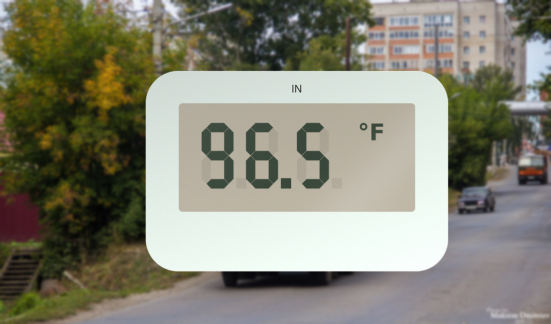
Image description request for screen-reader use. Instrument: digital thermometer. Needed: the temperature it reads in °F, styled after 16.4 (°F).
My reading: 96.5 (°F)
